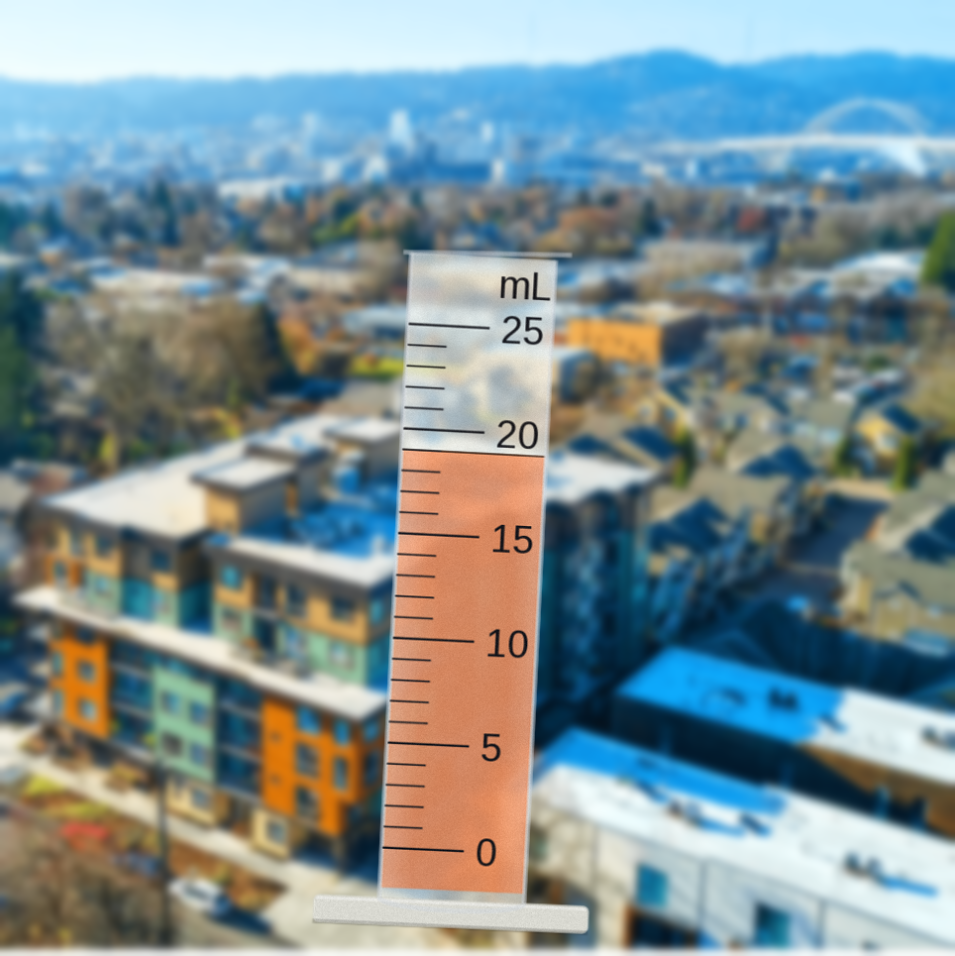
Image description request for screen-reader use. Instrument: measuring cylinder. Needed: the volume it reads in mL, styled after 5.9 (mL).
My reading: 19 (mL)
